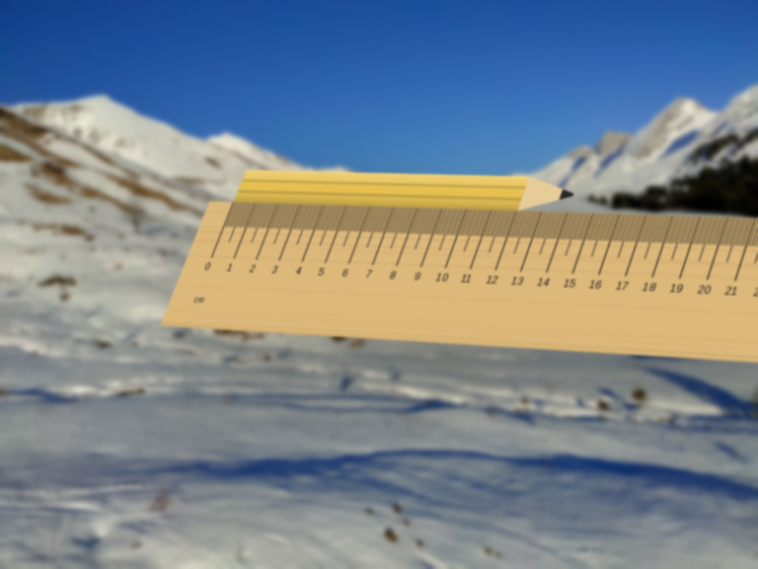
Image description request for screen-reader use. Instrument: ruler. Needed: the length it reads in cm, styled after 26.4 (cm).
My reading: 14 (cm)
